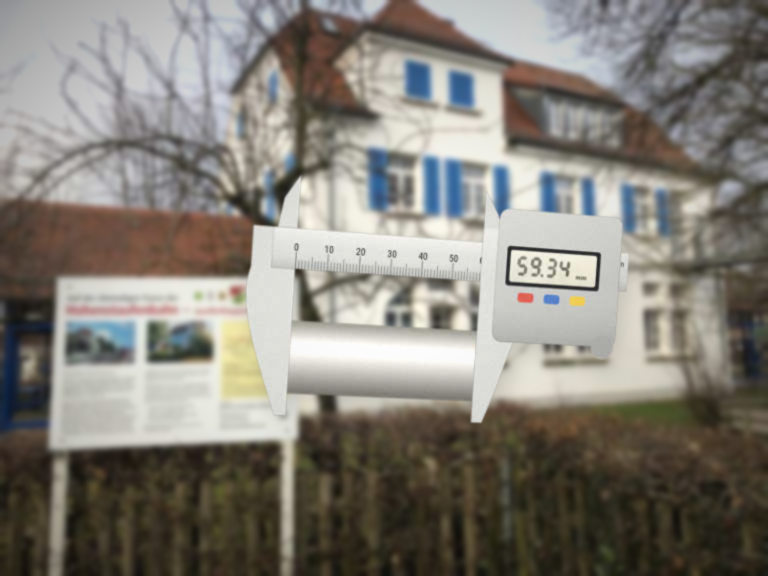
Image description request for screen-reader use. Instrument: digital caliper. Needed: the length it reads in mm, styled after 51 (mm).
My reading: 59.34 (mm)
